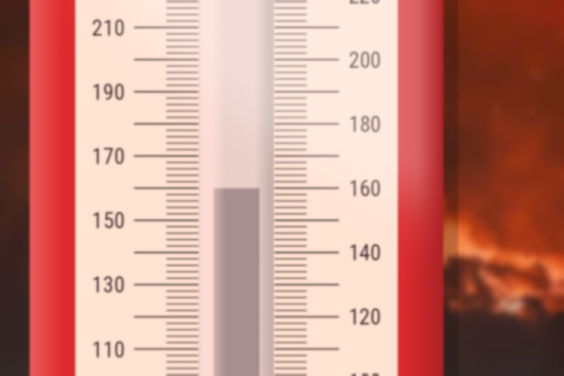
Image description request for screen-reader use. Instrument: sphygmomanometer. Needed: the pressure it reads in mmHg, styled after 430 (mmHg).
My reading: 160 (mmHg)
